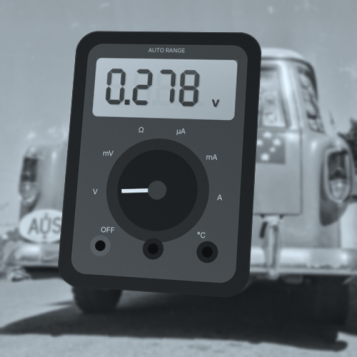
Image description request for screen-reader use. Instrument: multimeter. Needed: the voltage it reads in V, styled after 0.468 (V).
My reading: 0.278 (V)
